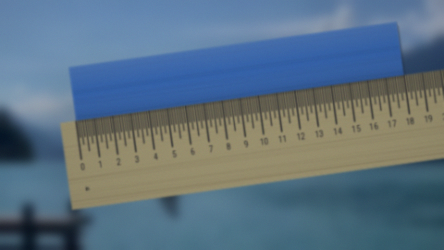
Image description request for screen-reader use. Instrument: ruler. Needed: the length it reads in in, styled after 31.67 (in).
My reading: 18 (in)
